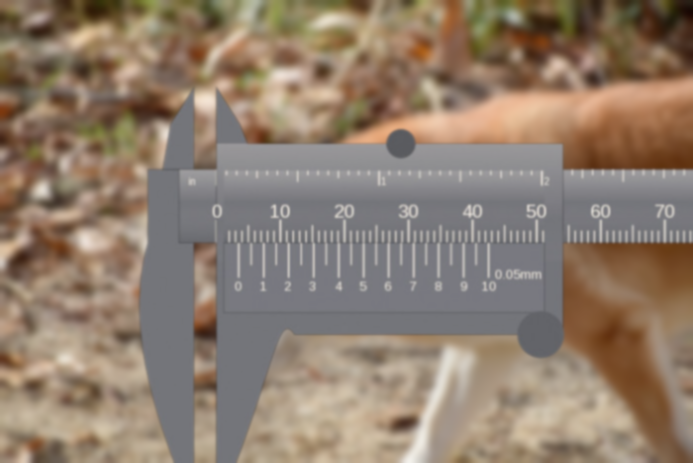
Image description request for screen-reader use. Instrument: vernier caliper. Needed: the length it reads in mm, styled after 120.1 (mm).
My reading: 3.5 (mm)
